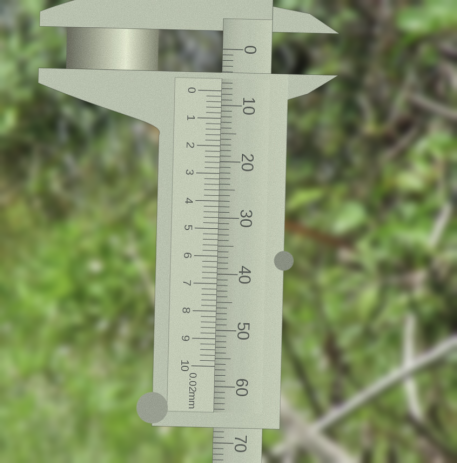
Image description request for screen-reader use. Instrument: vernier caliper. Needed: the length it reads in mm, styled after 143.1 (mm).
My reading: 7.4 (mm)
